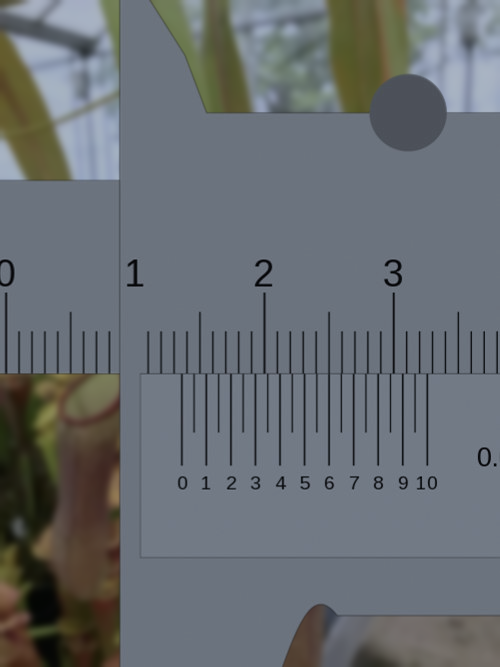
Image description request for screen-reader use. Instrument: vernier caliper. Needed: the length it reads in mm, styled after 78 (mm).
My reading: 13.6 (mm)
